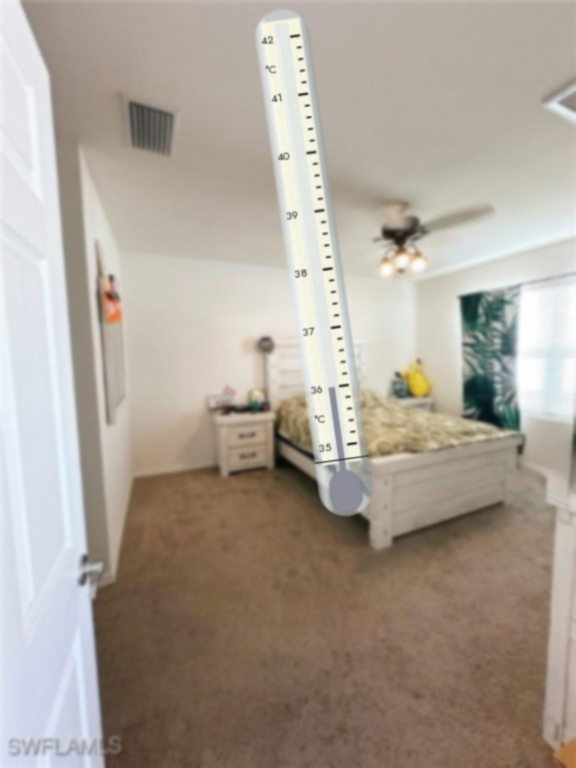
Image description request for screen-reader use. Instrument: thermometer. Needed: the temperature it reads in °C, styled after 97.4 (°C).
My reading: 36 (°C)
